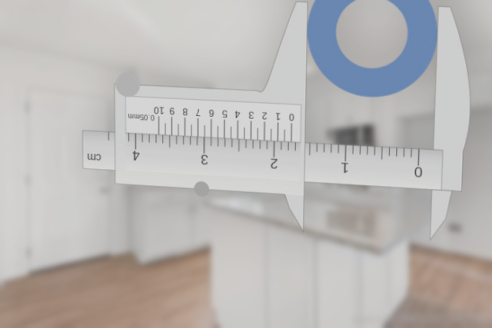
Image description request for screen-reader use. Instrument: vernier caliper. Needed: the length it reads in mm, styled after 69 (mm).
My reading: 17.6 (mm)
